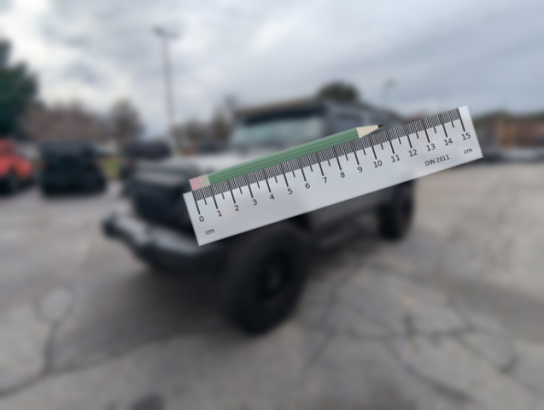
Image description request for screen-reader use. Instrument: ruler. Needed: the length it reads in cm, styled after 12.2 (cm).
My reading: 11 (cm)
